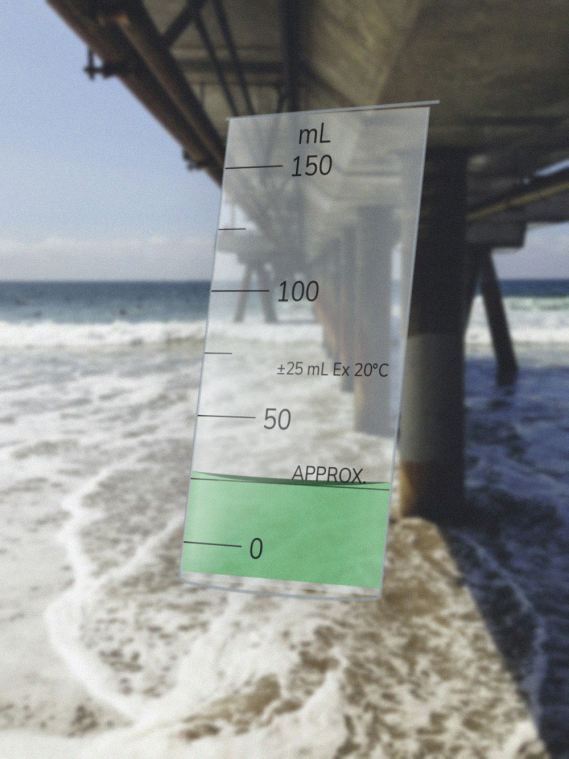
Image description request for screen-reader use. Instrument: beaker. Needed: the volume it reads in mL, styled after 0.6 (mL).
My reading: 25 (mL)
